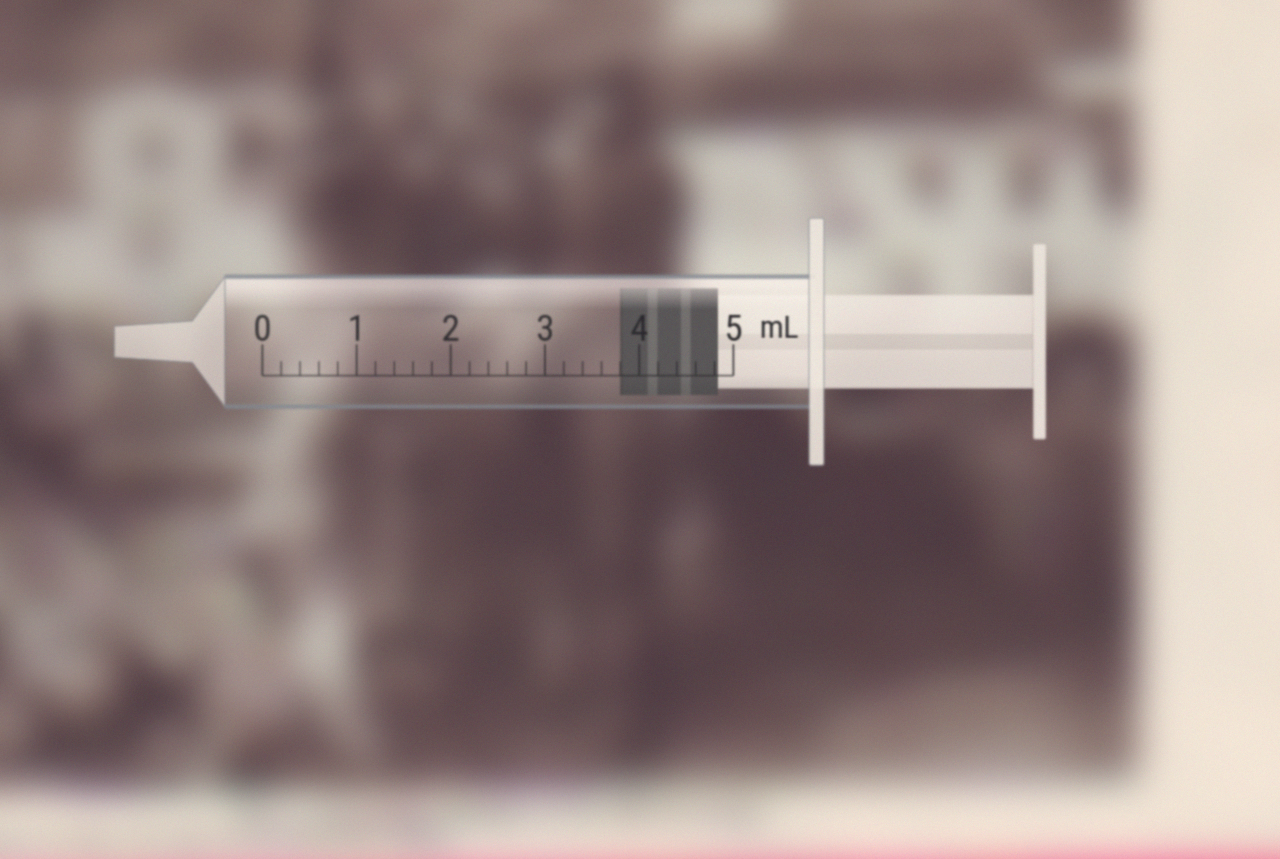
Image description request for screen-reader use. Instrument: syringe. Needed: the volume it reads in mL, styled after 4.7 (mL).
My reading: 3.8 (mL)
